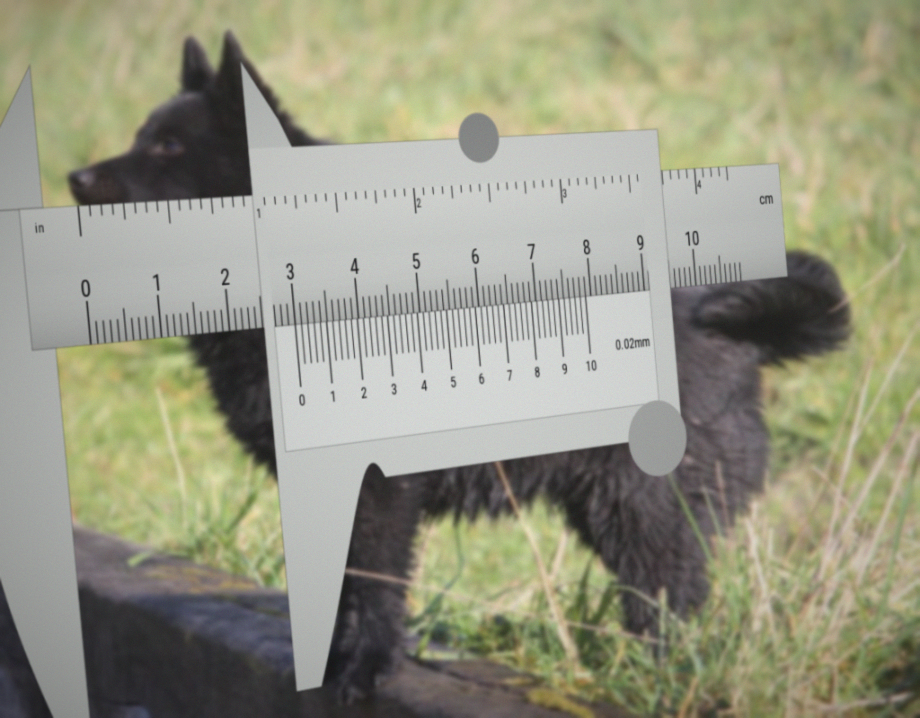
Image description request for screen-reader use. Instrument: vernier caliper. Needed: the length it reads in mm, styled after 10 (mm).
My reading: 30.0 (mm)
